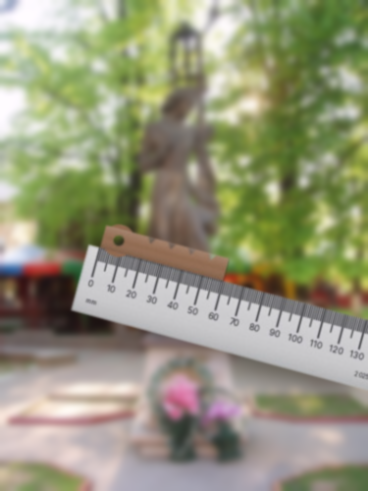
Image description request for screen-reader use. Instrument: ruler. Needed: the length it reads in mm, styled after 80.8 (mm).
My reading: 60 (mm)
